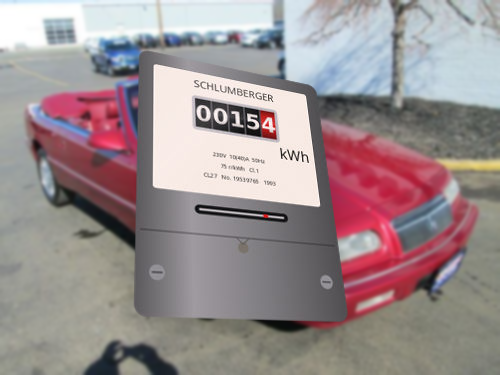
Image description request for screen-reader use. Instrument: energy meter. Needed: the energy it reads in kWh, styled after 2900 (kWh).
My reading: 15.4 (kWh)
